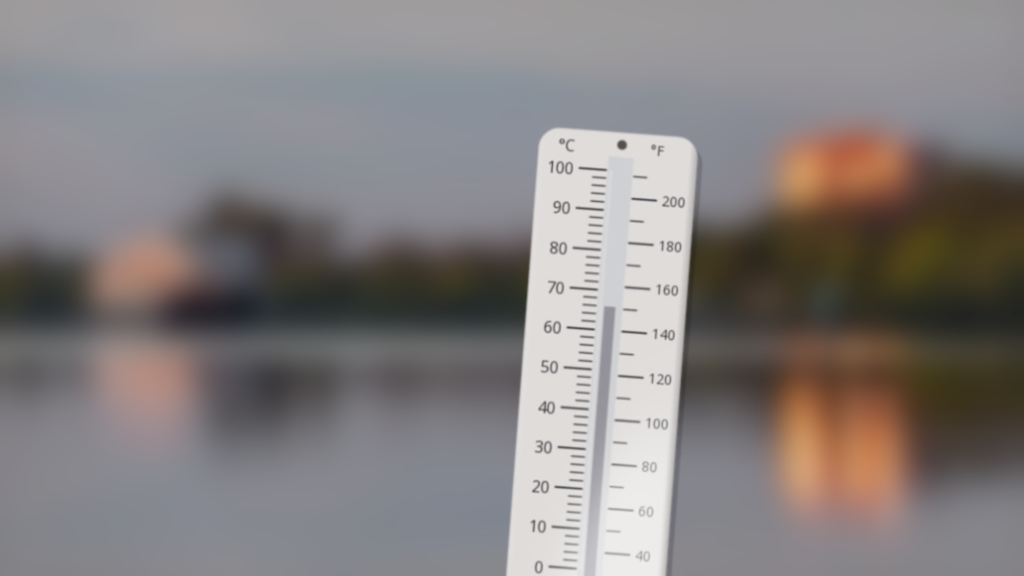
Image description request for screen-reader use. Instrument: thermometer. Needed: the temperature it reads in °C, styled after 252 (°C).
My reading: 66 (°C)
